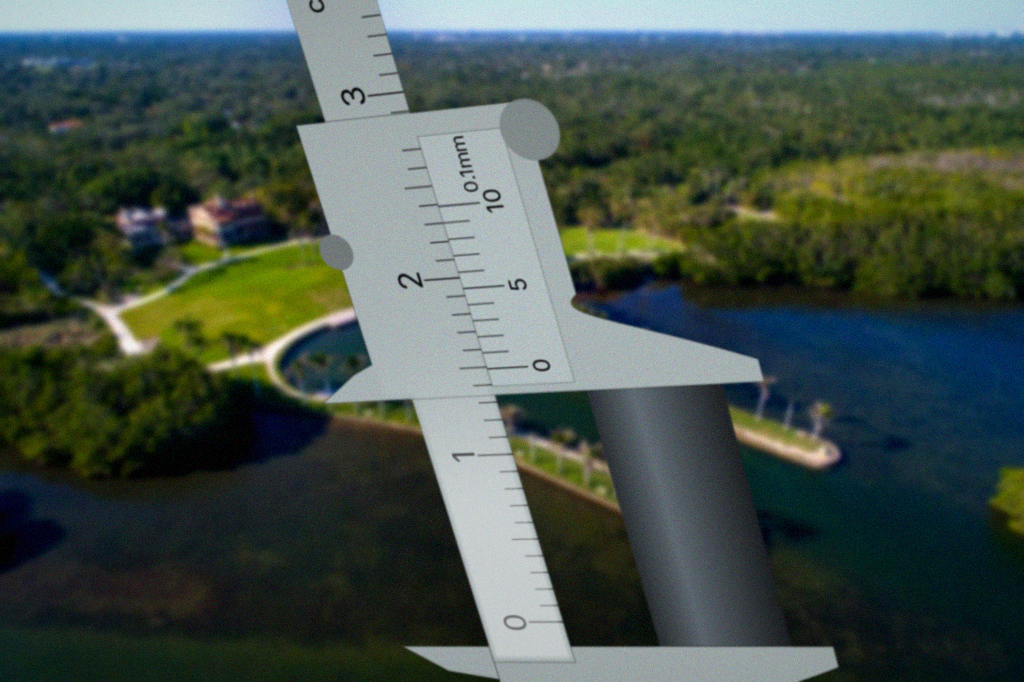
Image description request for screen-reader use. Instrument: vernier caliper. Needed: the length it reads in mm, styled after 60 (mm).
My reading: 14.9 (mm)
